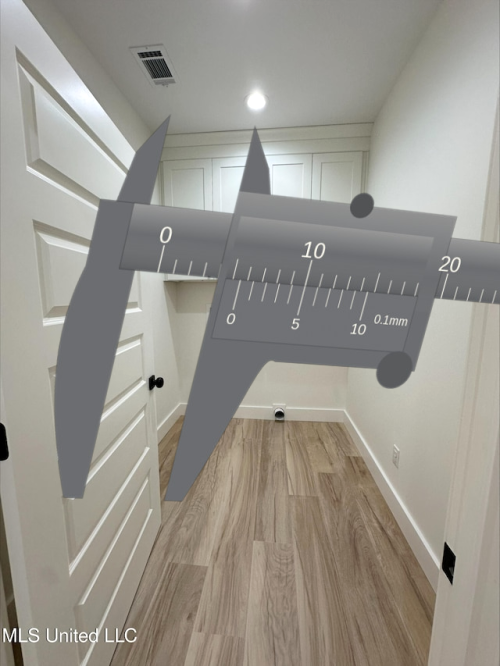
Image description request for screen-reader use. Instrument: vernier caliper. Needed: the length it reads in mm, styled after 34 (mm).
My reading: 5.5 (mm)
